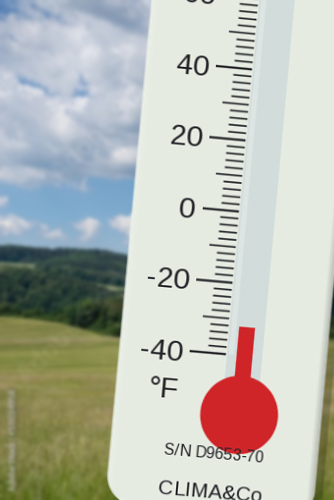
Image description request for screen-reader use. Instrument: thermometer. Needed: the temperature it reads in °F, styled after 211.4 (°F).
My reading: -32 (°F)
